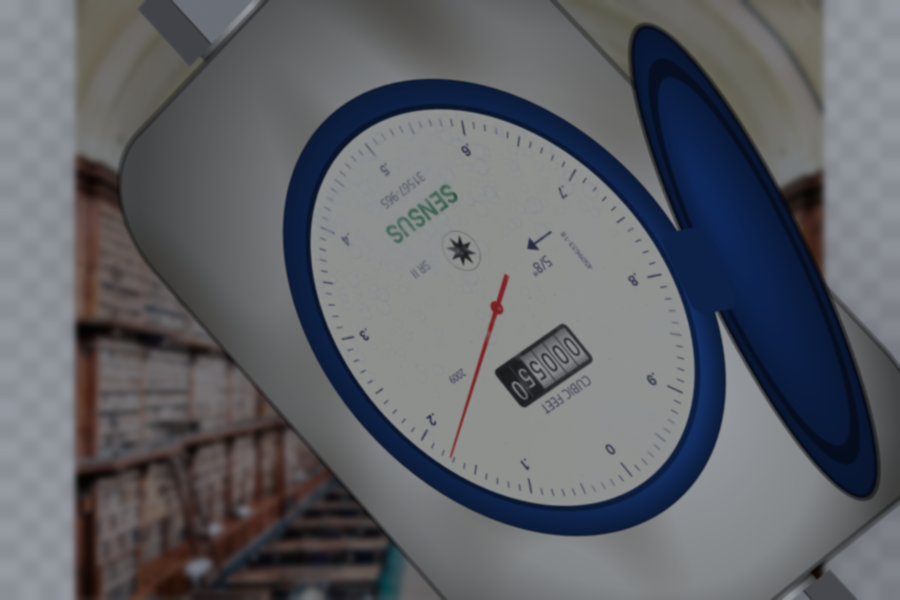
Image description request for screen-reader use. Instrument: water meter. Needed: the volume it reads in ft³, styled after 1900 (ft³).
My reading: 550.17 (ft³)
